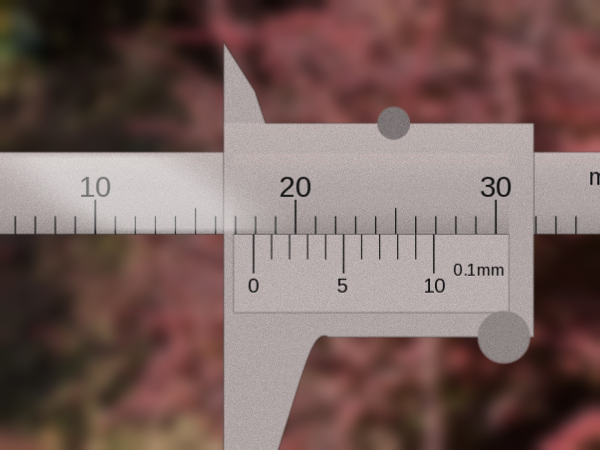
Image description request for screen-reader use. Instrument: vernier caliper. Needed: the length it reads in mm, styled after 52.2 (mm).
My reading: 17.9 (mm)
